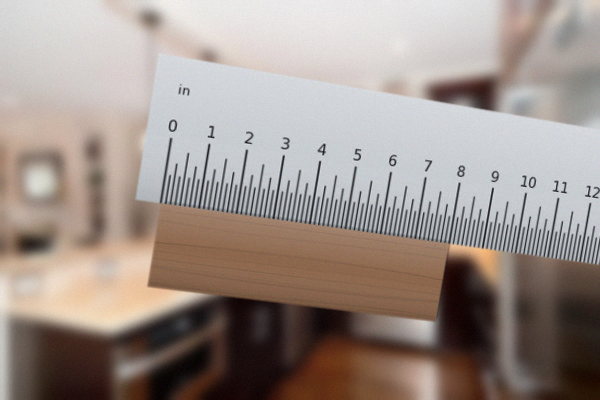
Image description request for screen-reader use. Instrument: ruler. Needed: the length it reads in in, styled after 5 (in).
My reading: 8 (in)
